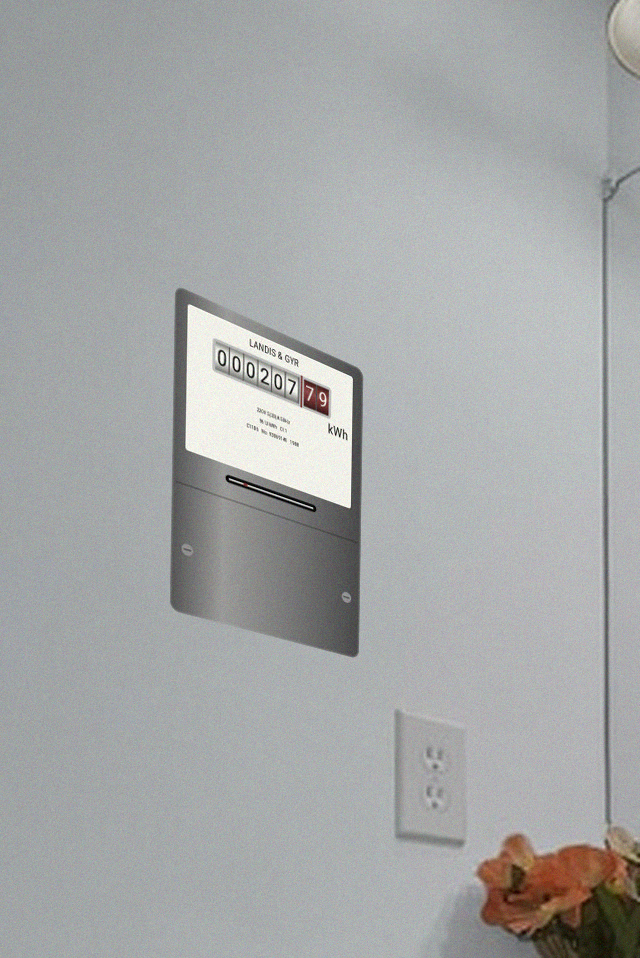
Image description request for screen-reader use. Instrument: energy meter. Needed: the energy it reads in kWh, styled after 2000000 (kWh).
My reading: 207.79 (kWh)
